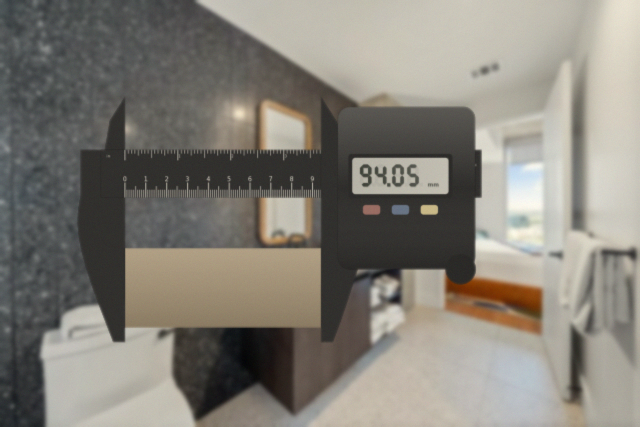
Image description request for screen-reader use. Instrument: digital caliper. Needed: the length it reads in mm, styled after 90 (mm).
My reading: 94.05 (mm)
